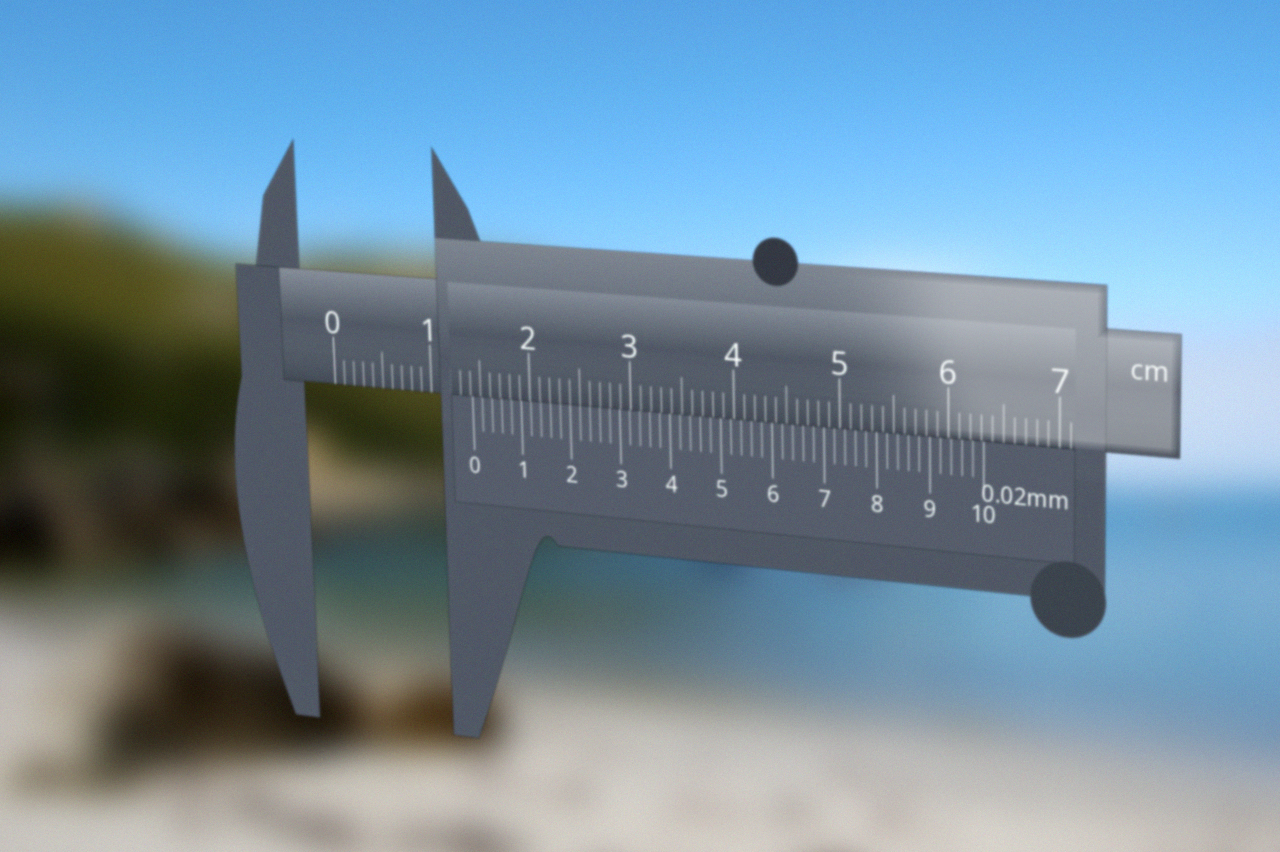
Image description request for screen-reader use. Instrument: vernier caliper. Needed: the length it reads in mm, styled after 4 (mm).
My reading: 14.2 (mm)
